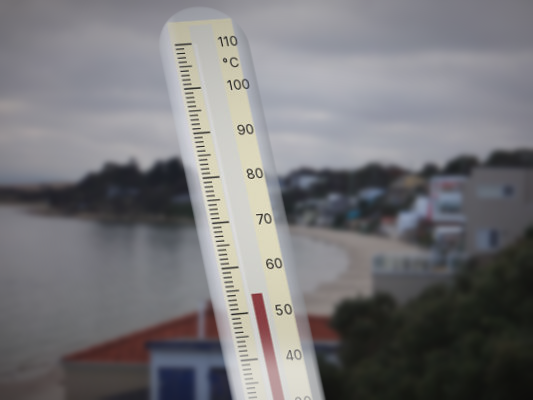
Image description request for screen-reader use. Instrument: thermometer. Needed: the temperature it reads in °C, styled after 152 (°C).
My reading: 54 (°C)
